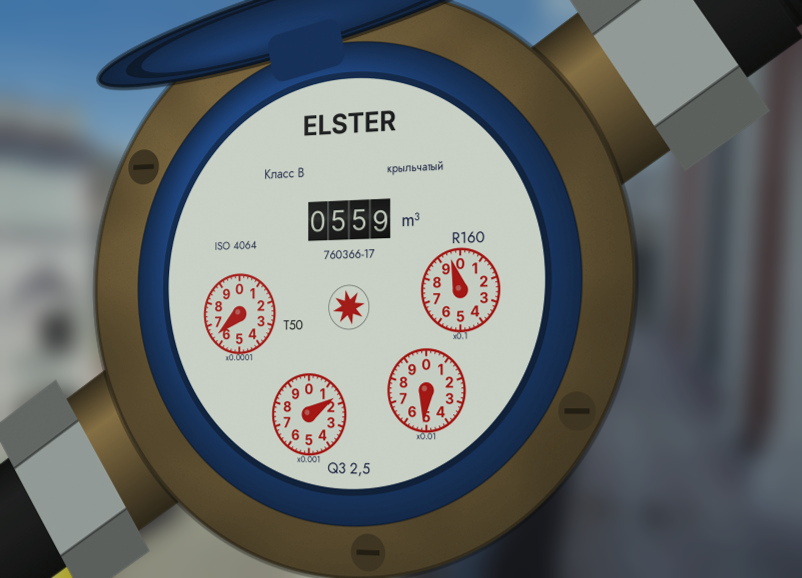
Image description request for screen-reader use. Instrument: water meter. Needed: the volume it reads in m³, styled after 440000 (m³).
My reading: 558.9516 (m³)
